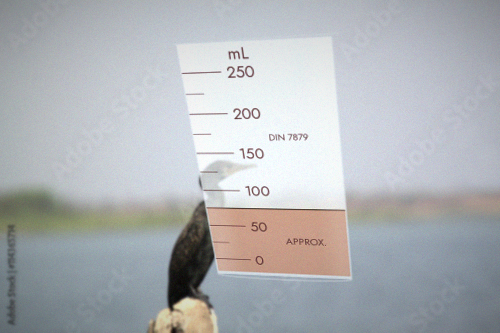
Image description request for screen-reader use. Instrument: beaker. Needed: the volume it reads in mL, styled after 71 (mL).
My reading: 75 (mL)
